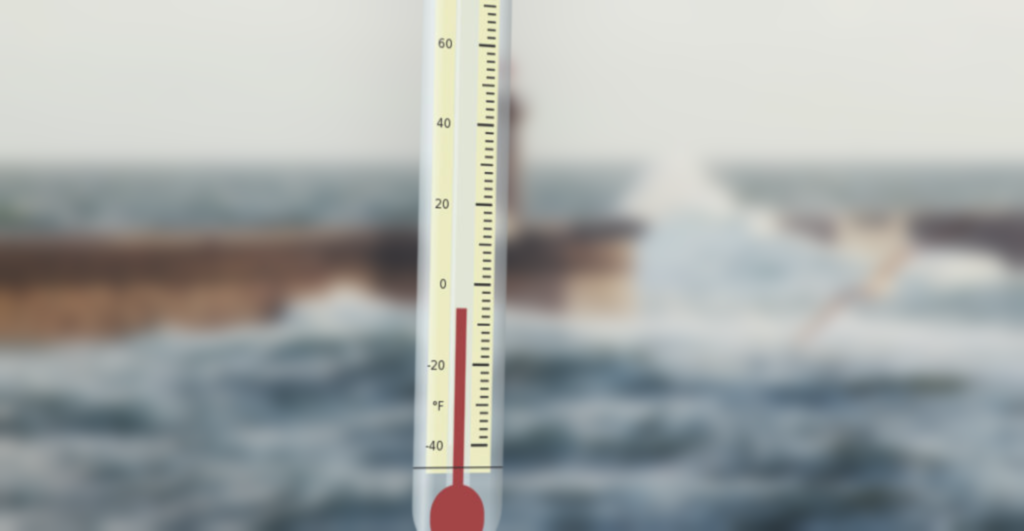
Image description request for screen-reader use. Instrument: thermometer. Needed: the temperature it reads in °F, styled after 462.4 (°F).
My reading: -6 (°F)
